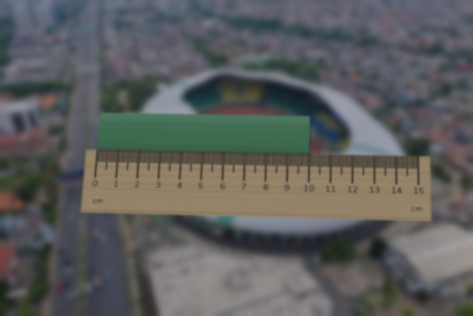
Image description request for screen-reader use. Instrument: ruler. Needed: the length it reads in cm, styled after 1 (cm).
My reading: 10 (cm)
